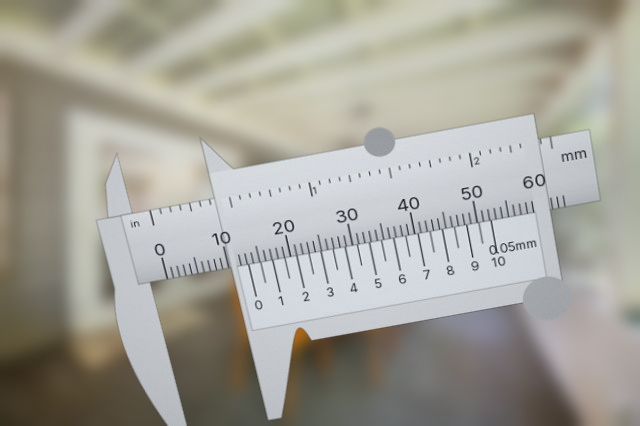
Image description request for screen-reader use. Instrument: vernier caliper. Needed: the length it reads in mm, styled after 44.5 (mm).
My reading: 13.2 (mm)
